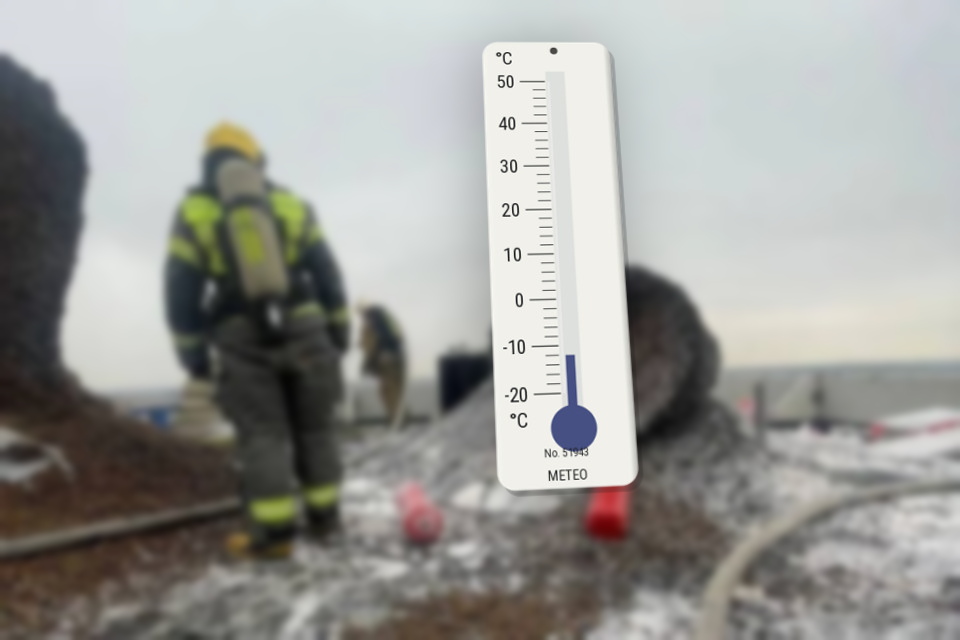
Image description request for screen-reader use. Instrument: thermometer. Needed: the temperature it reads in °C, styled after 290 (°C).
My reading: -12 (°C)
